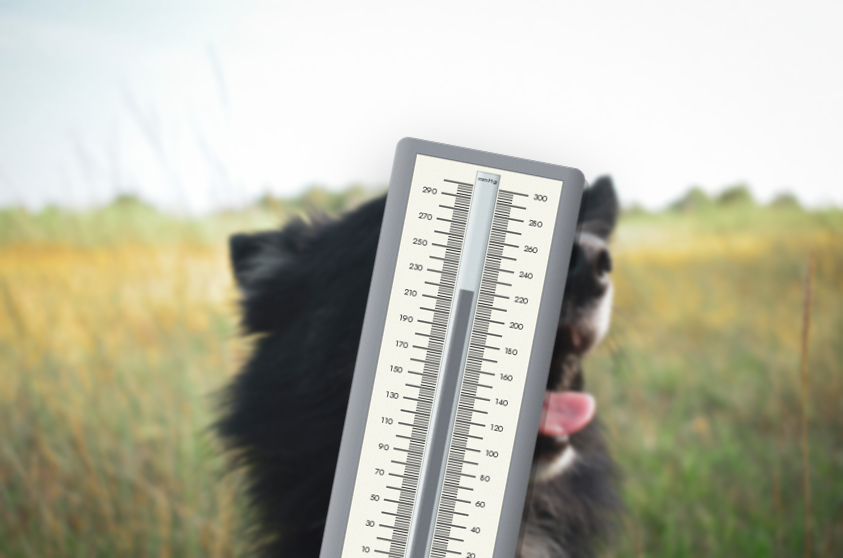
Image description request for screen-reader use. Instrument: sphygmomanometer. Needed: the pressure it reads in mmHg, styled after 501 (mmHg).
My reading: 220 (mmHg)
